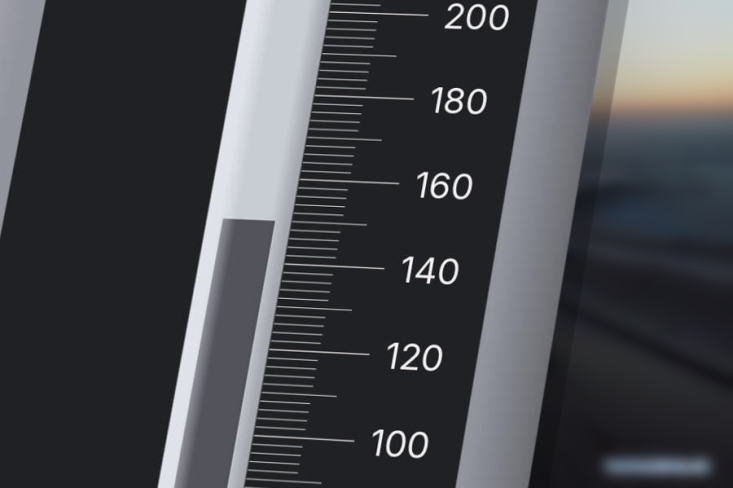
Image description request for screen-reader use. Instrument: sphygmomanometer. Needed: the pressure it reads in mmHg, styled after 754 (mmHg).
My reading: 150 (mmHg)
